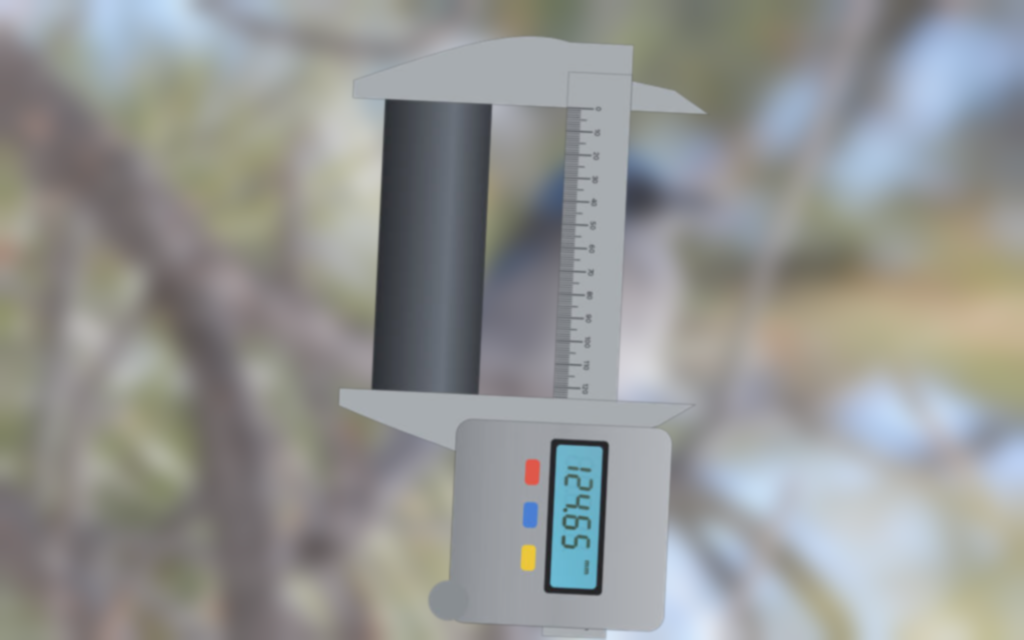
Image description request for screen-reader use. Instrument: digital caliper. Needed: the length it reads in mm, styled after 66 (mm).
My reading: 124.65 (mm)
